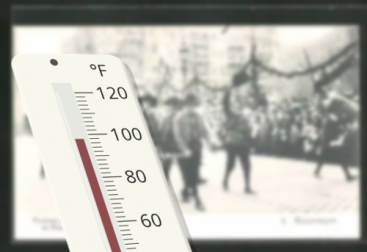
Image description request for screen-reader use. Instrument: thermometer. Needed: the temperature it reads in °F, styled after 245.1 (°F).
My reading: 98 (°F)
